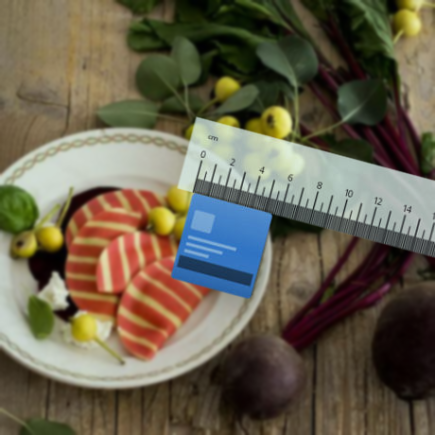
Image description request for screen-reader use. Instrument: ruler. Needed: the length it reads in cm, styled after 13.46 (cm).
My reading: 5.5 (cm)
